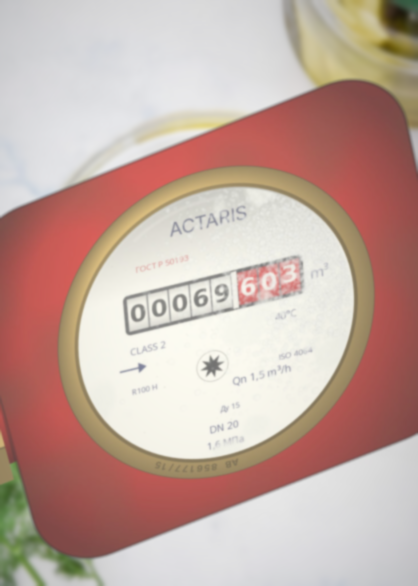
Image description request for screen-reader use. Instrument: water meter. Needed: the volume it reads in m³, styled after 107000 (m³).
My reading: 69.603 (m³)
